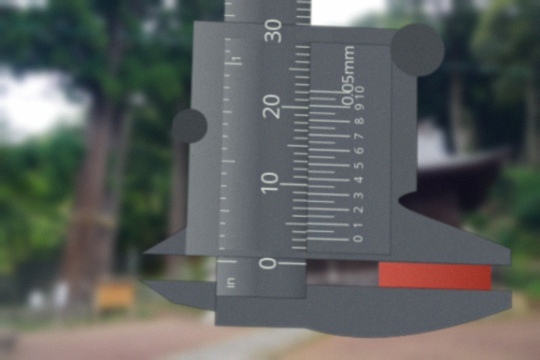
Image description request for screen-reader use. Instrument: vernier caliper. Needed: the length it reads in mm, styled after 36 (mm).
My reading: 3.2 (mm)
